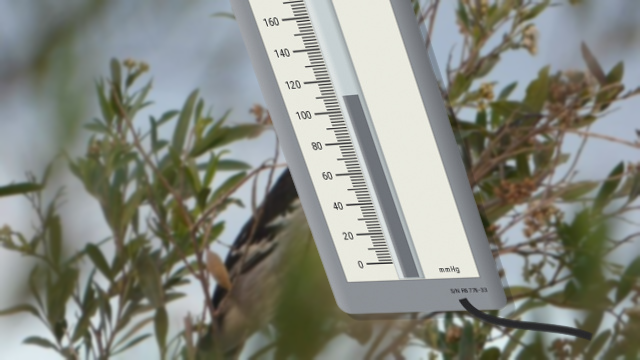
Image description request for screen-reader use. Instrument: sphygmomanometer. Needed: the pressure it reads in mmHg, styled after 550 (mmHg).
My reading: 110 (mmHg)
